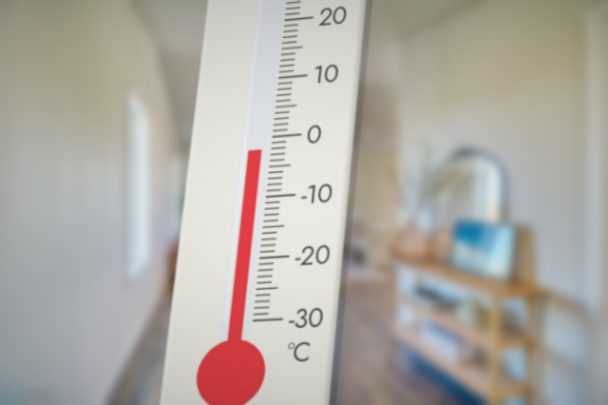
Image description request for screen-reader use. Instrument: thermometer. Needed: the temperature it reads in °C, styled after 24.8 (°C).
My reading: -2 (°C)
